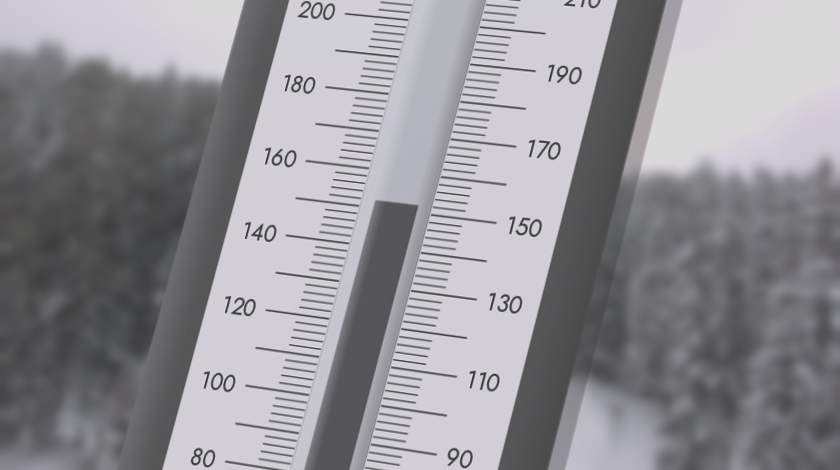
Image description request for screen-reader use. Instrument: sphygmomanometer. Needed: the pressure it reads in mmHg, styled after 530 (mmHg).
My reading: 152 (mmHg)
